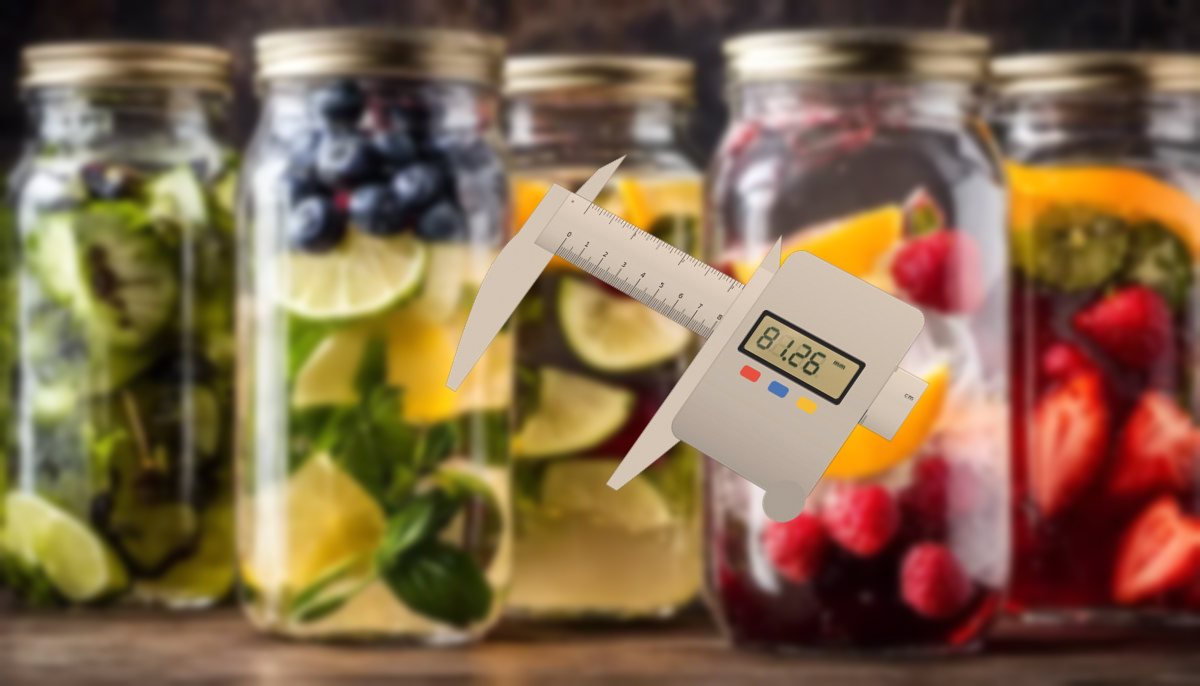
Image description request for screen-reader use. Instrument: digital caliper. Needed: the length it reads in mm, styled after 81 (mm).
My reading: 81.26 (mm)
